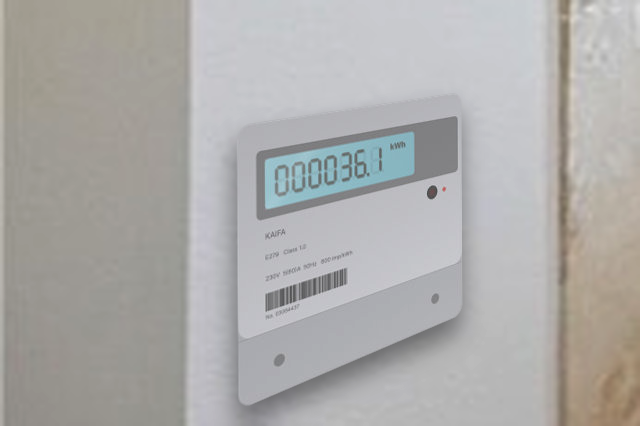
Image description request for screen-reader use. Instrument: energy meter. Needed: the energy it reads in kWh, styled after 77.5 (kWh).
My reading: 36.1 (kWh)
